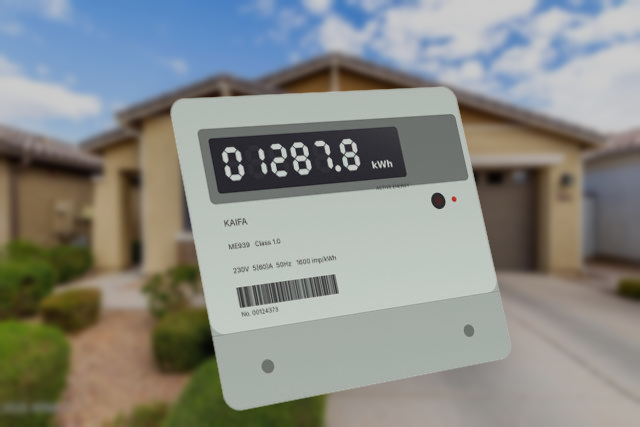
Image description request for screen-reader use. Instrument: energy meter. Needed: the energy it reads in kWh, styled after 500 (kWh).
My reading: 1287.8 (kWh)
